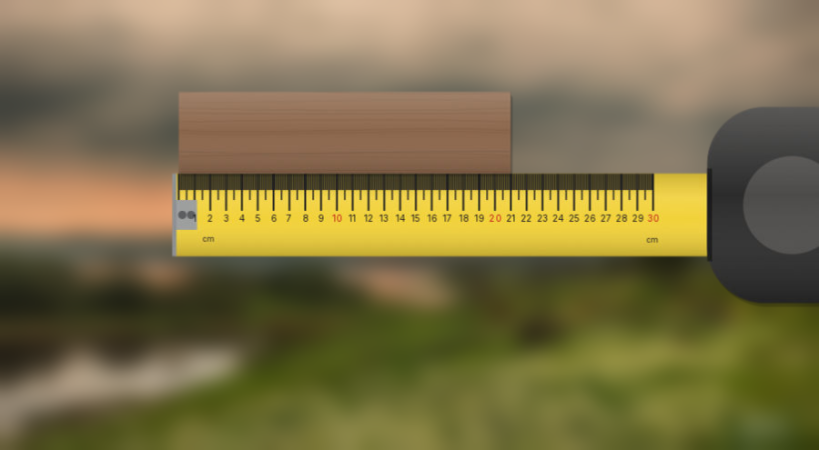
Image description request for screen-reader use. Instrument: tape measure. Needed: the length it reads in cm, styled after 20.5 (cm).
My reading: 21 (cm)
